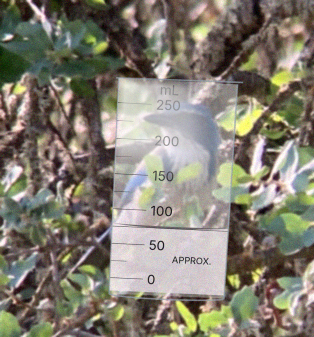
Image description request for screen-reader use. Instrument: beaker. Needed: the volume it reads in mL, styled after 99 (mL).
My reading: 75 (mL)
